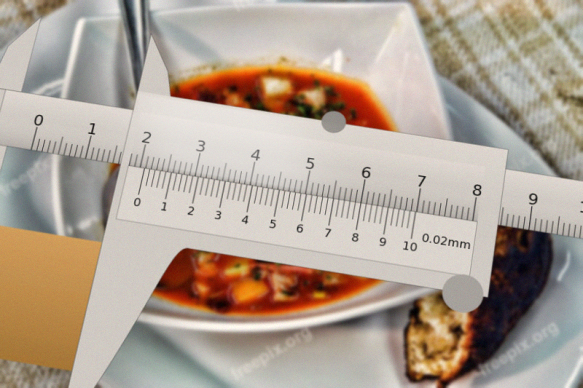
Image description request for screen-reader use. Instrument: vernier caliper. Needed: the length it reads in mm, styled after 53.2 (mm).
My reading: 20.8 (mm)
